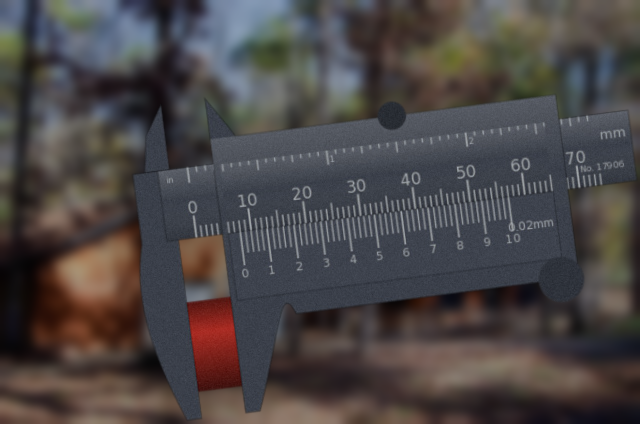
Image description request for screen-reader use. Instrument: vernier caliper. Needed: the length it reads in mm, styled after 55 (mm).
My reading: 8.0 (mm)
